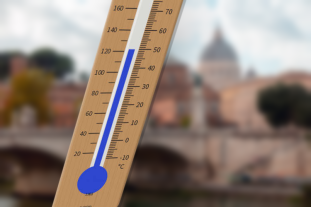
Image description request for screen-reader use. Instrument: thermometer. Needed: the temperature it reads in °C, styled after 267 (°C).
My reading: 50 (°C)
